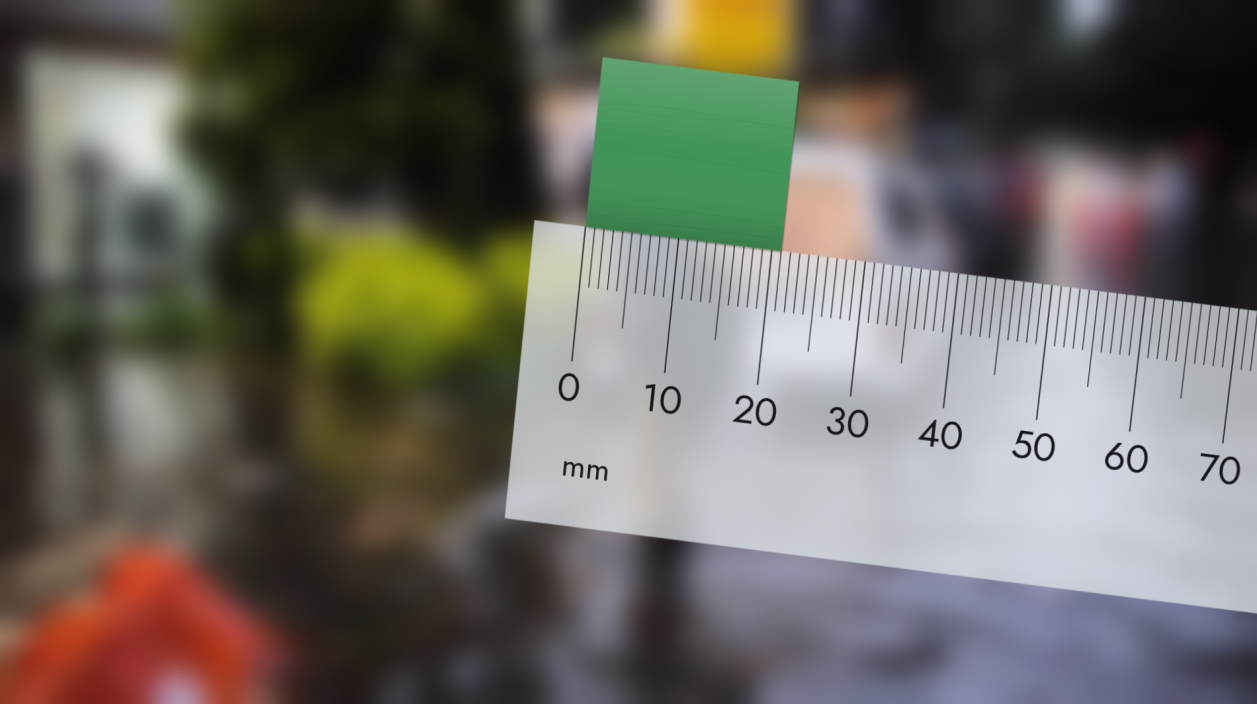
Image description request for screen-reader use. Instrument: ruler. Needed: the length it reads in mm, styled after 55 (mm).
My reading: 21 (mm)
